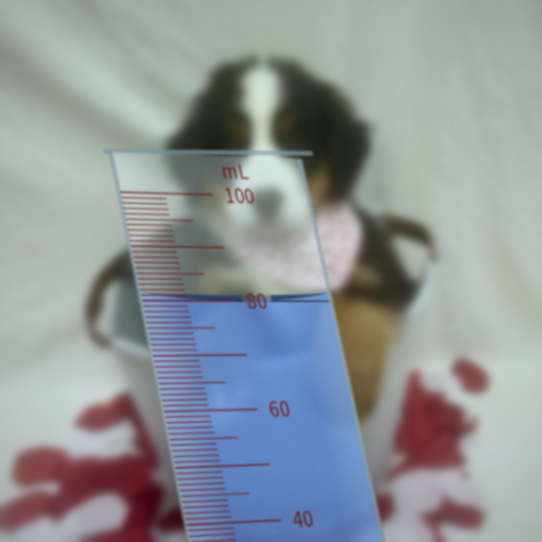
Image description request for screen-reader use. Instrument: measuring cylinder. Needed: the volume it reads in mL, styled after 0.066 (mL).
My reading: 80 (mL)
